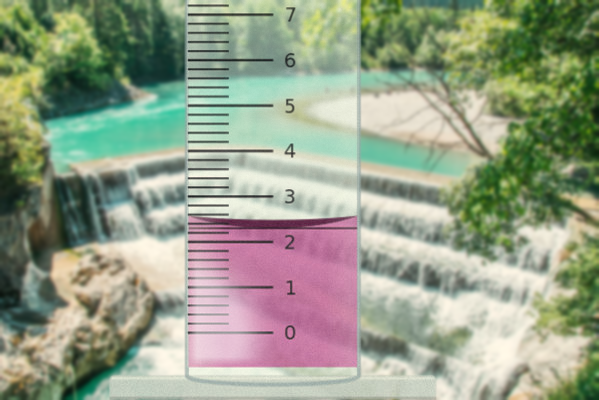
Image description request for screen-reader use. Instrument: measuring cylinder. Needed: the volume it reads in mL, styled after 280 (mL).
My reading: 2.3 (mL)
